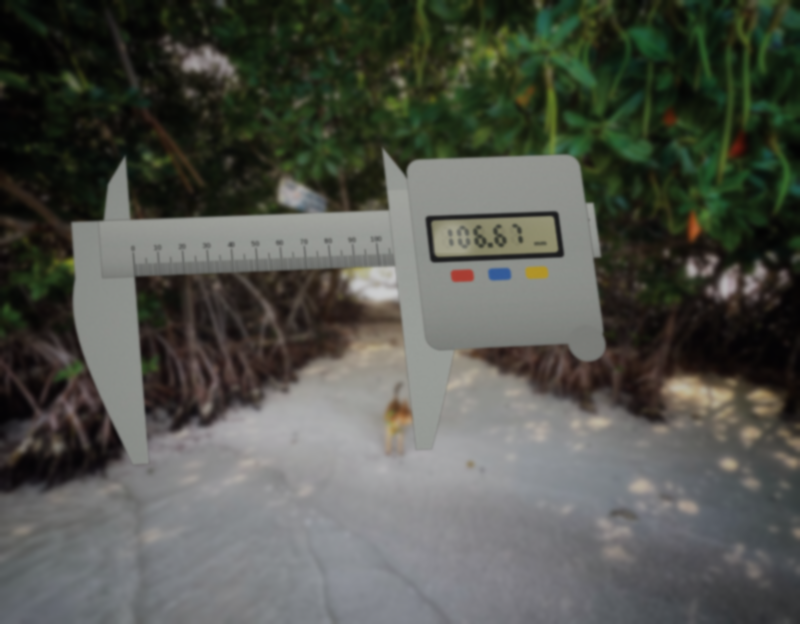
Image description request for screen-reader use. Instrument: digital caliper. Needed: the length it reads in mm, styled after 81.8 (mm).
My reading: 106.67 (mm)
